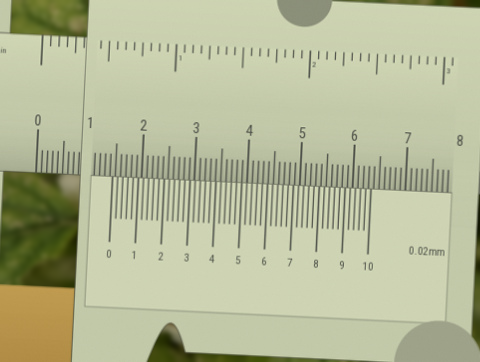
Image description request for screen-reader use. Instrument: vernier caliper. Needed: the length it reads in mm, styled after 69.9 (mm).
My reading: 14.5 (mm)
